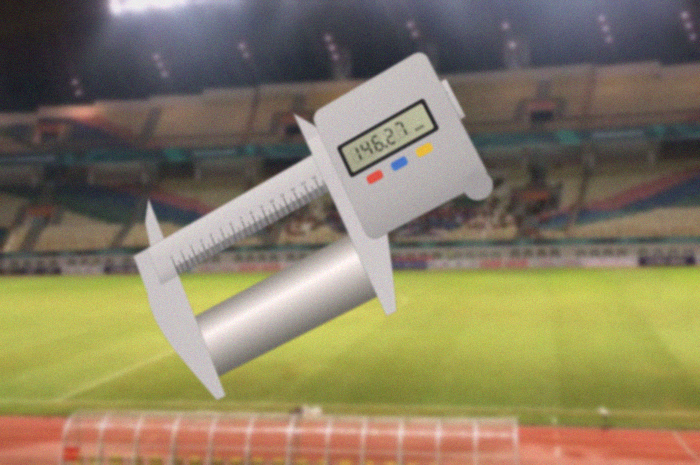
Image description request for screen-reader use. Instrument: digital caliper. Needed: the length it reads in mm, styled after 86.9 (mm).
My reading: 146.27 (mm)
